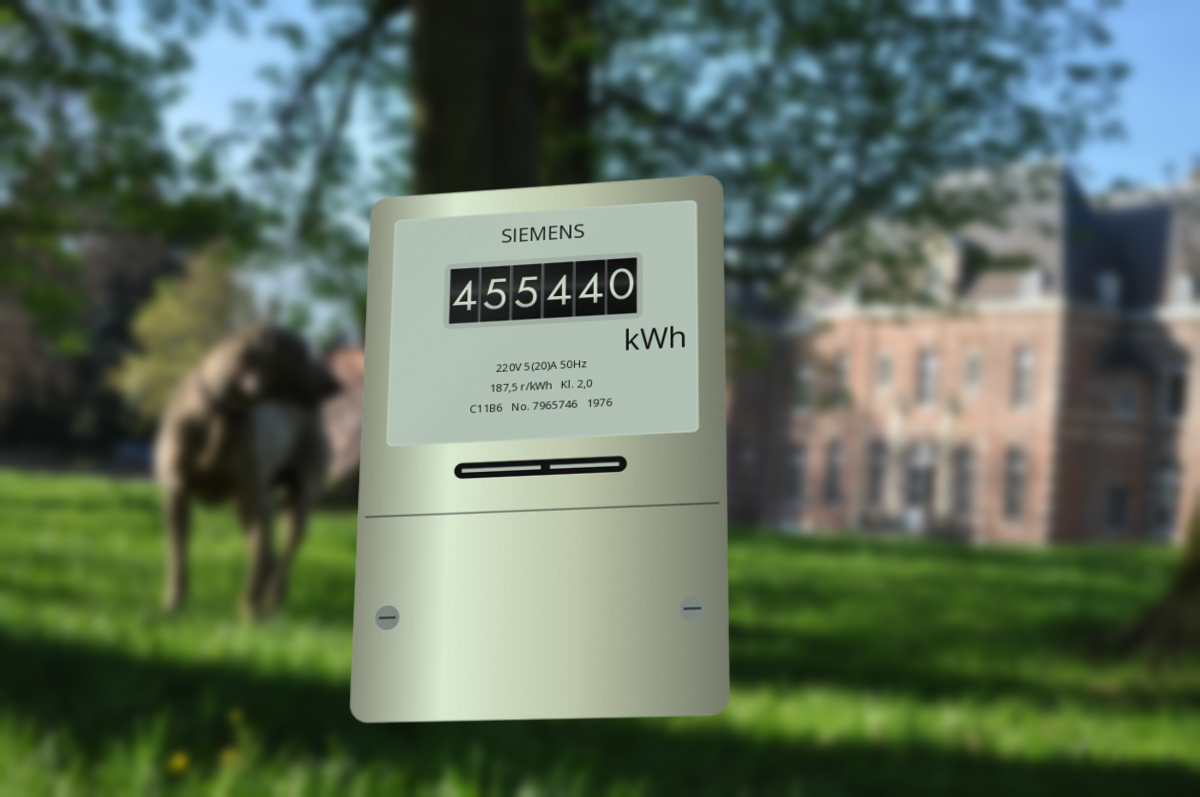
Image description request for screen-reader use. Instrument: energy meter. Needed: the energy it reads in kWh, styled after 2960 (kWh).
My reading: 455440 (kWh)
